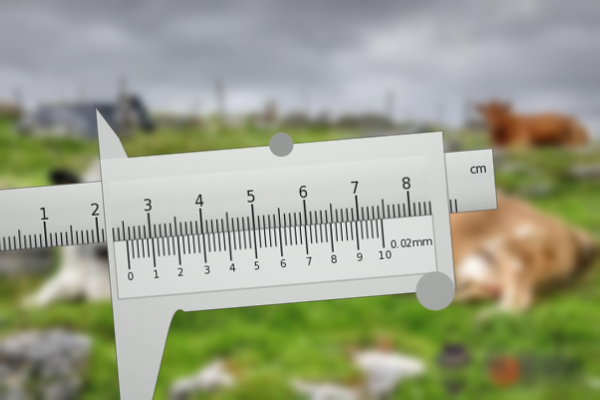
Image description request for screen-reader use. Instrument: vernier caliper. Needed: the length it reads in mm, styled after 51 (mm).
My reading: 25.5 (mm)
